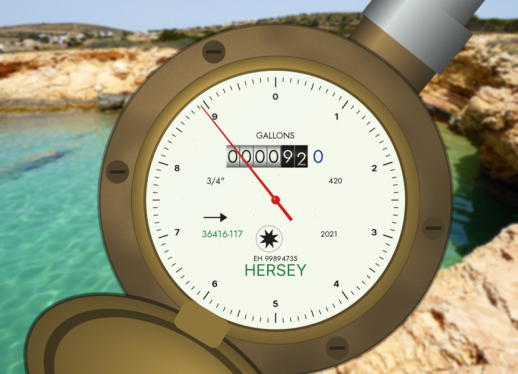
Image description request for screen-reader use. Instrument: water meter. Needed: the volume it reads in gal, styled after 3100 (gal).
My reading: 918.9 (gal)
